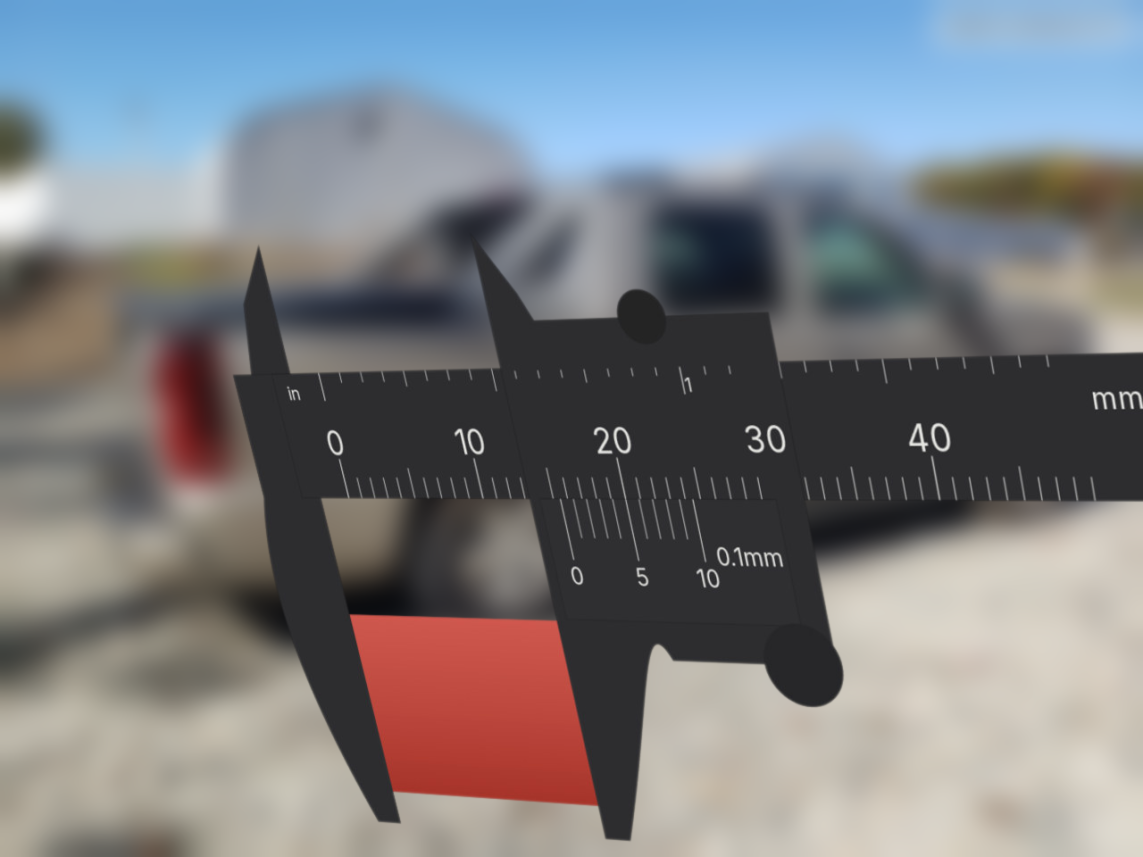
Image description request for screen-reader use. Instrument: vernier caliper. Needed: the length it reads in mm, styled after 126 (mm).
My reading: 15.5 (mm)
